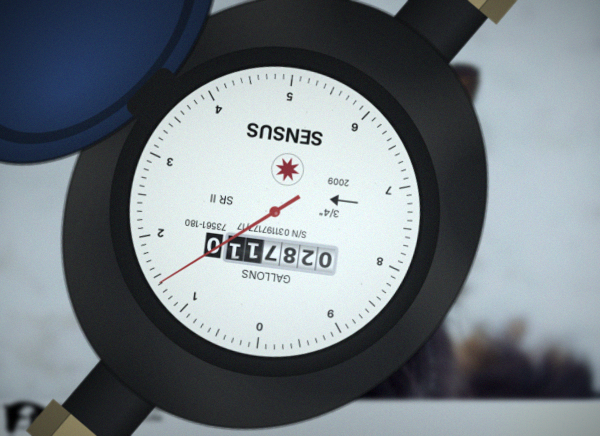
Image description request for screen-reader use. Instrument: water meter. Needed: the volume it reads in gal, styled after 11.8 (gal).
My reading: 287111.4 (gal)
